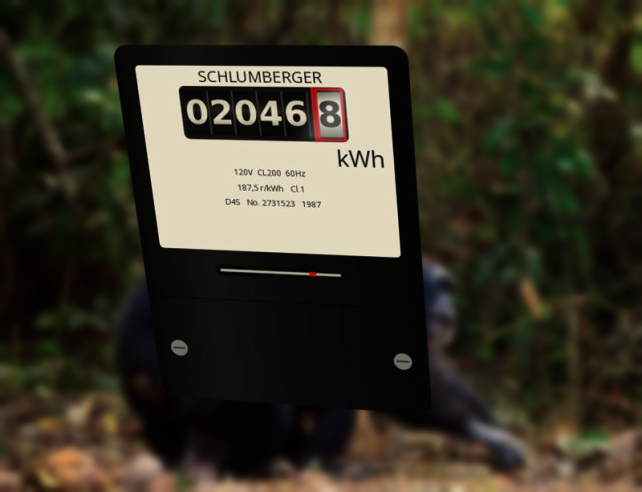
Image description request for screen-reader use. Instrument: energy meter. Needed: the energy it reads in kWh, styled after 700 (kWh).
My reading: 2046.8 (kWh)
